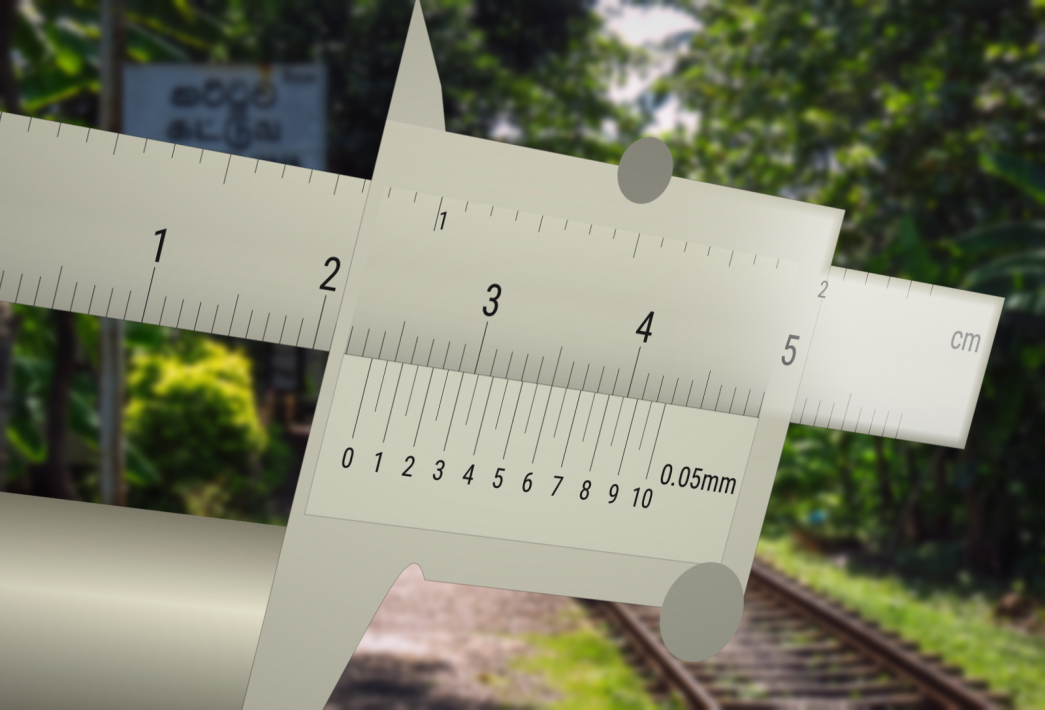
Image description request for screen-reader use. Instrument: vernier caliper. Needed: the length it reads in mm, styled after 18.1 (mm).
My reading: 23.6 (mm)
